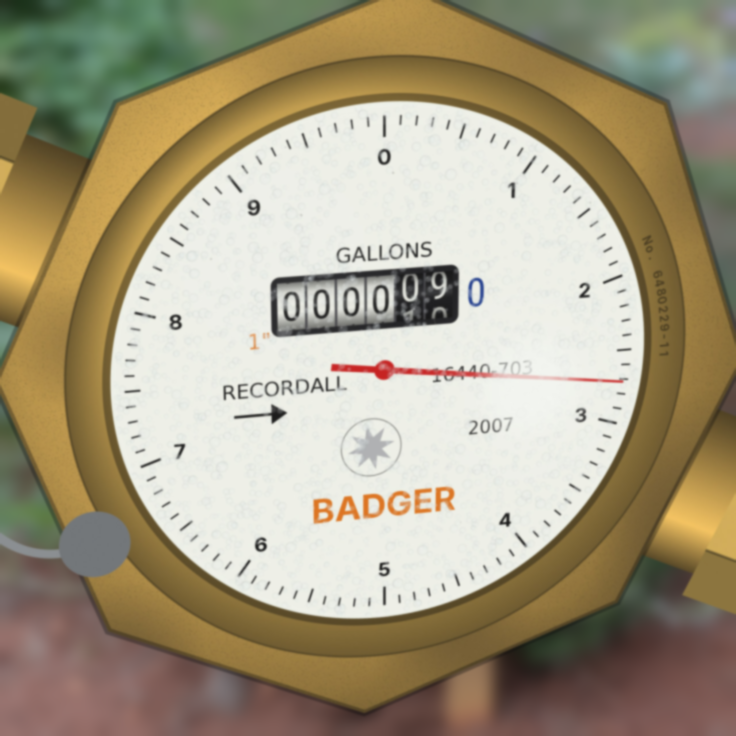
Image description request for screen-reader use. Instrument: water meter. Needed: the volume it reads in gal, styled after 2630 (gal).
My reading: 92.7 (gal)
